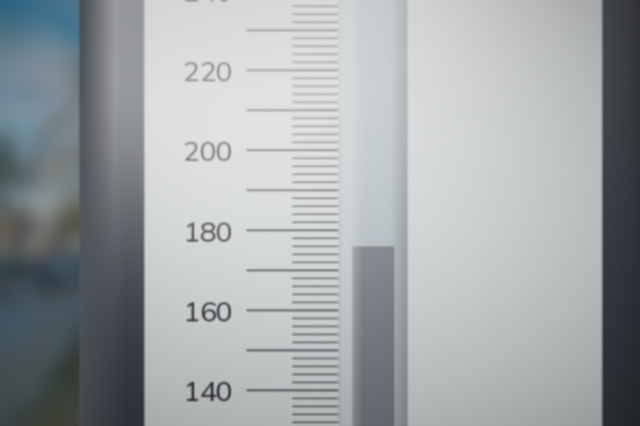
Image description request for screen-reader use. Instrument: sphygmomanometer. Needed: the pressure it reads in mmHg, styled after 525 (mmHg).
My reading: 176 (mmHg)
